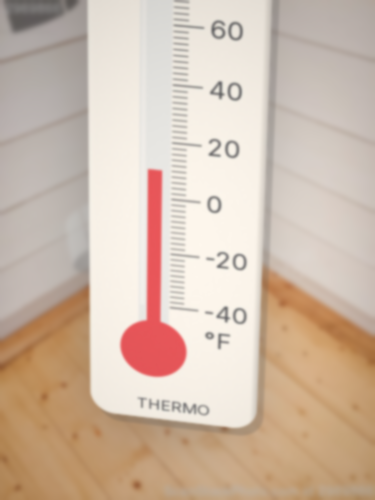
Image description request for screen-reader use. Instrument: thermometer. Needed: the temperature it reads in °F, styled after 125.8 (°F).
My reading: 10 (°F)
